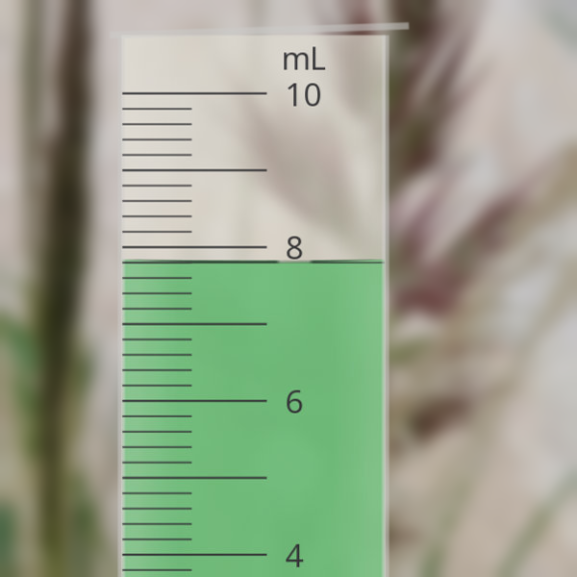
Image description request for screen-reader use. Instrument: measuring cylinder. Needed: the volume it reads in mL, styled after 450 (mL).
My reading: 7.8 (mL)
